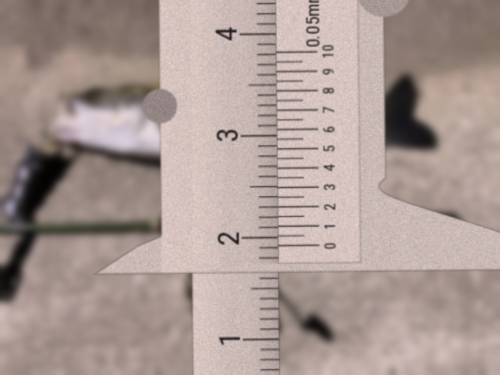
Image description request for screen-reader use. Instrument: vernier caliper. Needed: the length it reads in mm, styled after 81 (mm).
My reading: 19.2 (mm)
